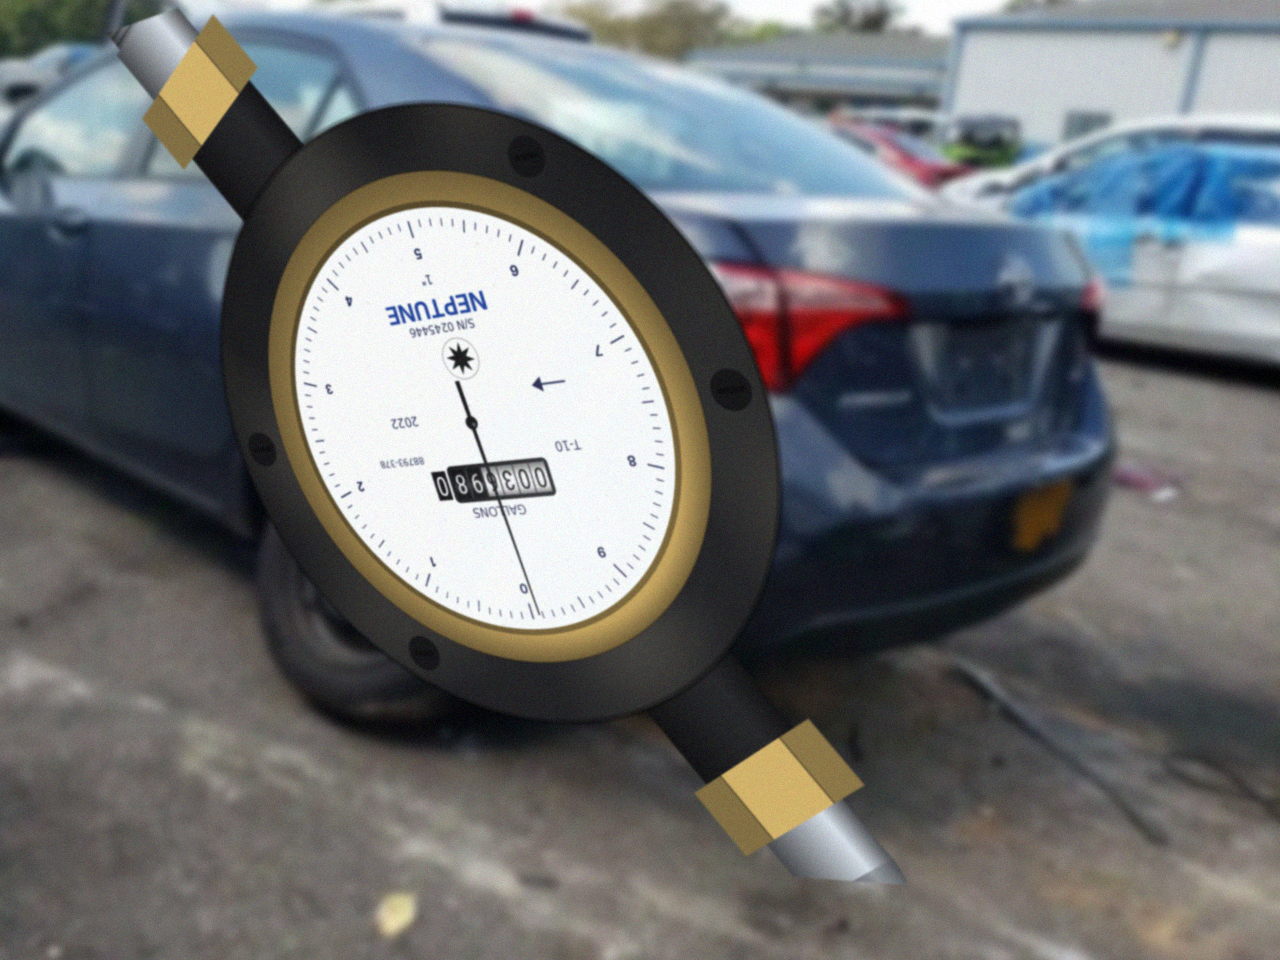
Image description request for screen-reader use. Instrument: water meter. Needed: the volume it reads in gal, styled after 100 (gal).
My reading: 36979.9 (gal)
